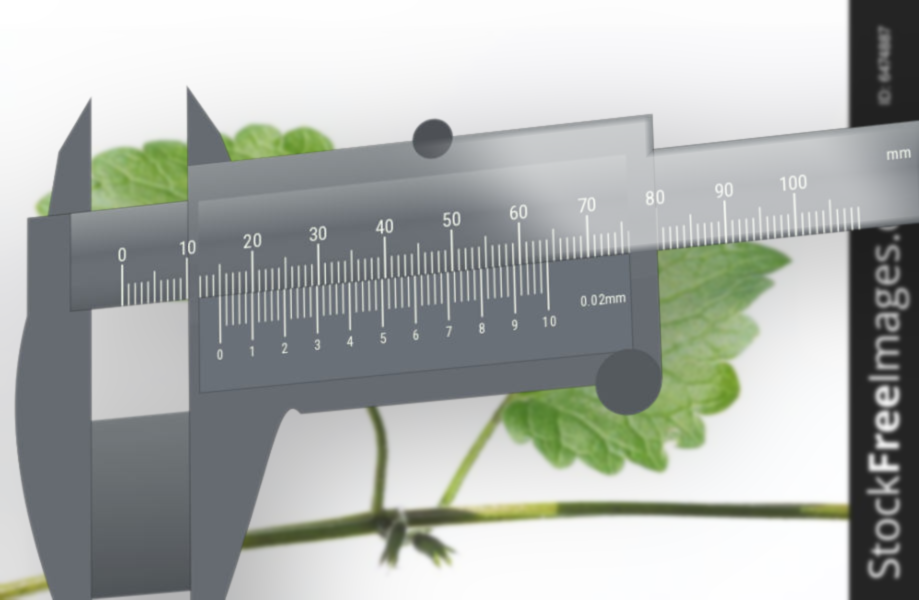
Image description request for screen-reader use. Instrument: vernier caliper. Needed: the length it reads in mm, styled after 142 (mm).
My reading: 15.0 (mm)
